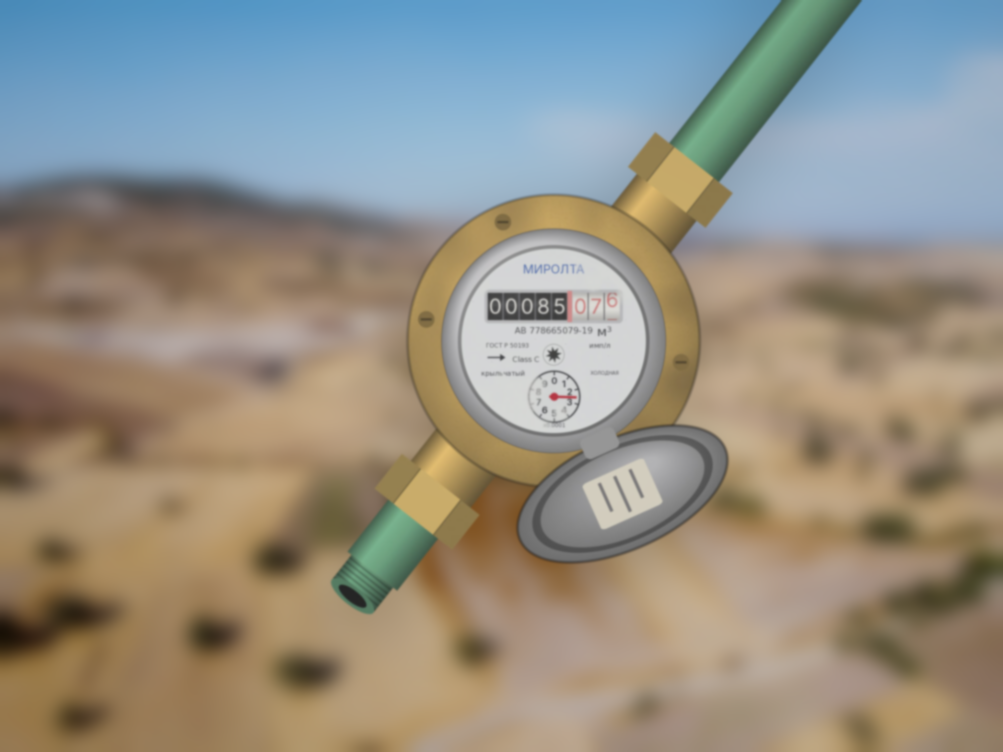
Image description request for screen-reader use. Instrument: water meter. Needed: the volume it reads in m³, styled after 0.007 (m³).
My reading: 85.0762 (m³)
